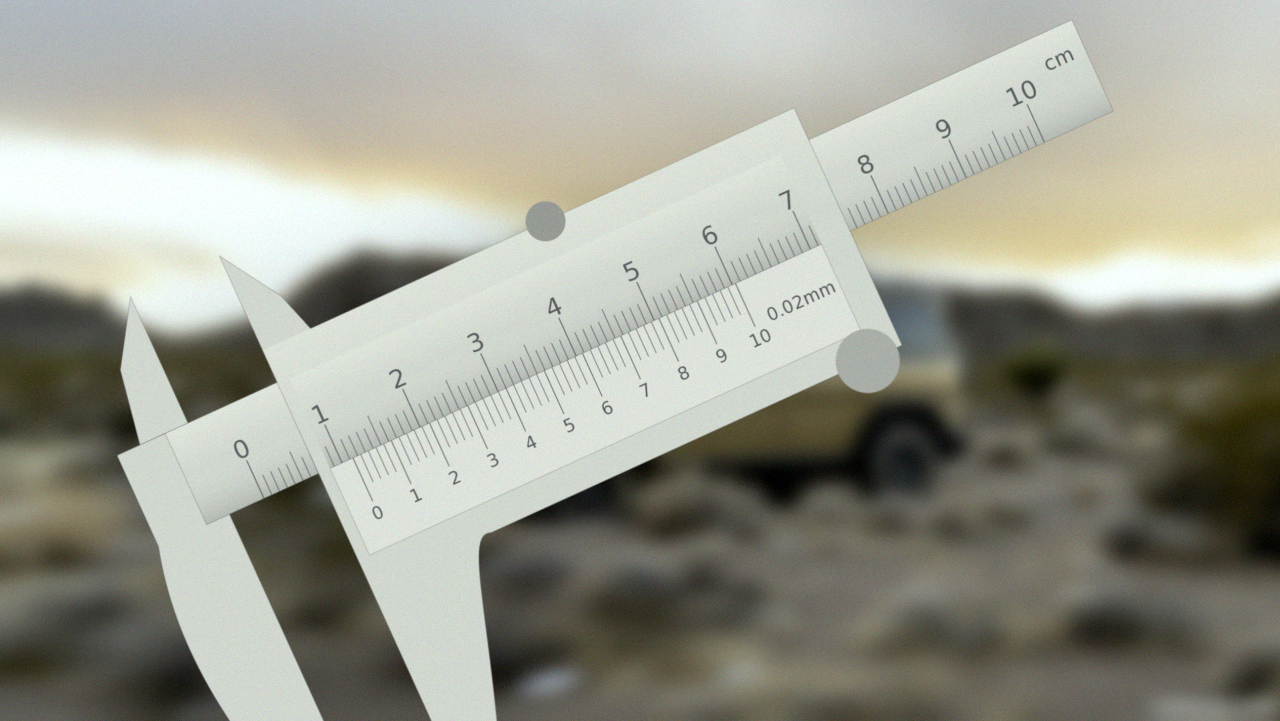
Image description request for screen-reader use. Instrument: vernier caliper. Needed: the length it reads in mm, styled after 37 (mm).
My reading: 11.4 (mm)
